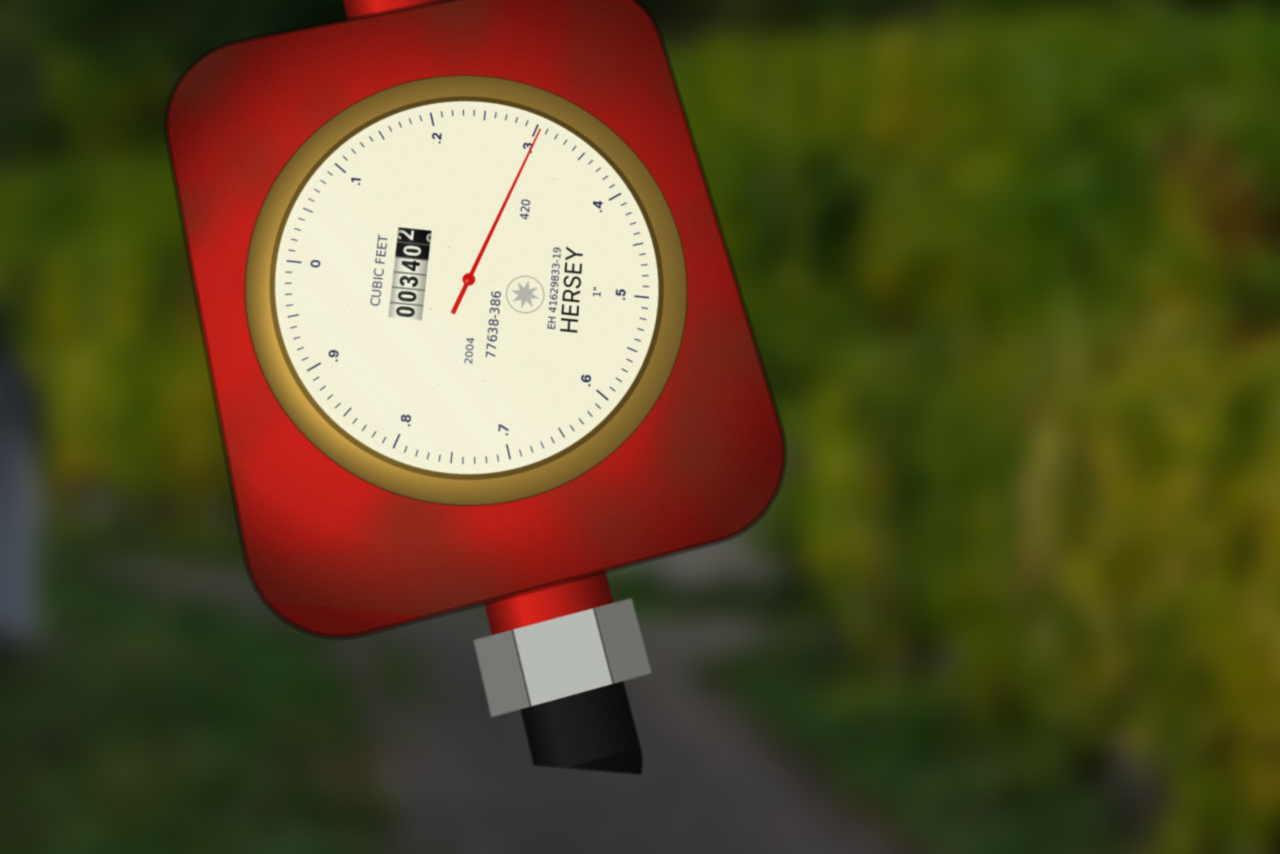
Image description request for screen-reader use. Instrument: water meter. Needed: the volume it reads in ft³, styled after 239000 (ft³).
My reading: 3402.30 (ft³)
